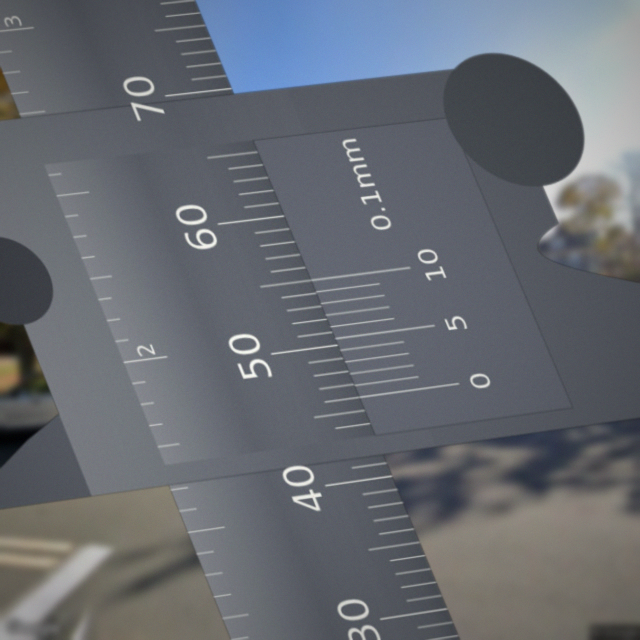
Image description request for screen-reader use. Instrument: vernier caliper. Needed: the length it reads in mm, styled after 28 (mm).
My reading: 46.0 (mm)
